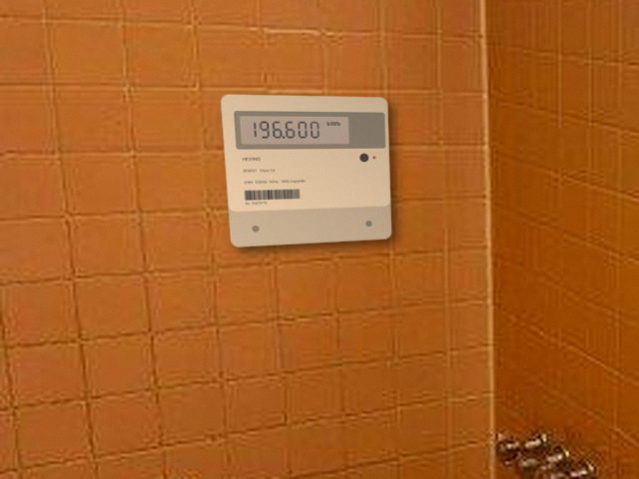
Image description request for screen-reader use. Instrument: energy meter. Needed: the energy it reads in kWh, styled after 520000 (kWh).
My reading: 196.600 (kWh)
